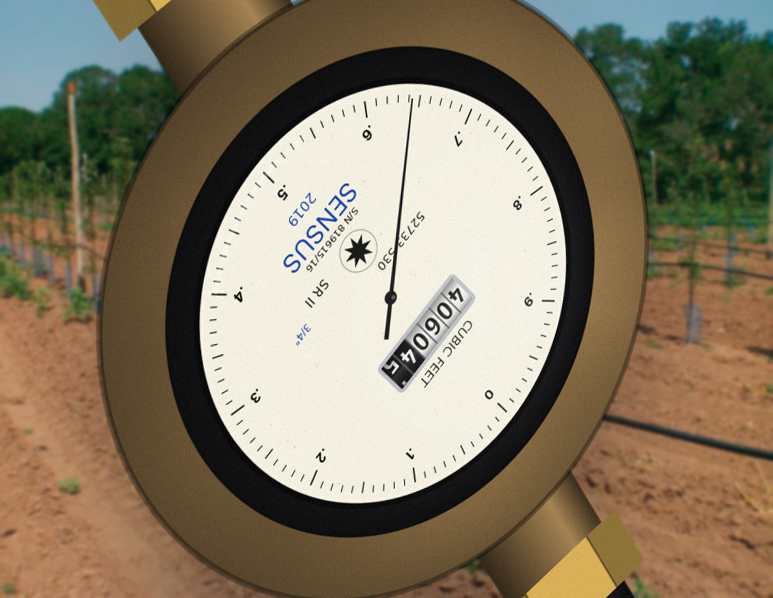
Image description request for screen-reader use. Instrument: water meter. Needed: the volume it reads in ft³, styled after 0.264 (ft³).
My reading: 406044.64 (ft³)
